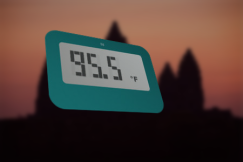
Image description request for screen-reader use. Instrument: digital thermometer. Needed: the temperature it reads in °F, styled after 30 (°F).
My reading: 95.5 (°F)
